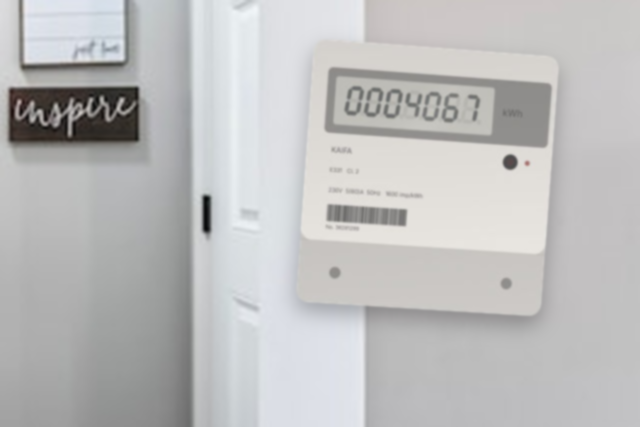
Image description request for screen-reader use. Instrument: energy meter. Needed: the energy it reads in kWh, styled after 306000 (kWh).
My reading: 4067 (kWh)
